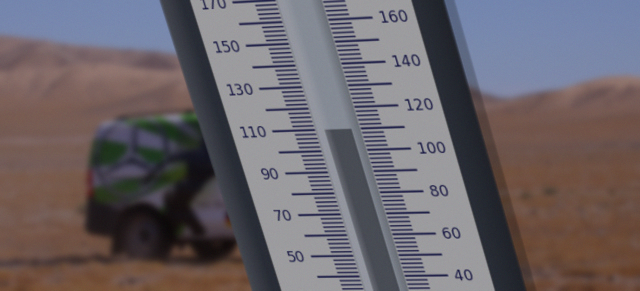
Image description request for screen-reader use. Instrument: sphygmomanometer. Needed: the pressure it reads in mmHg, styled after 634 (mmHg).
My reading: 110 (mmHg)
